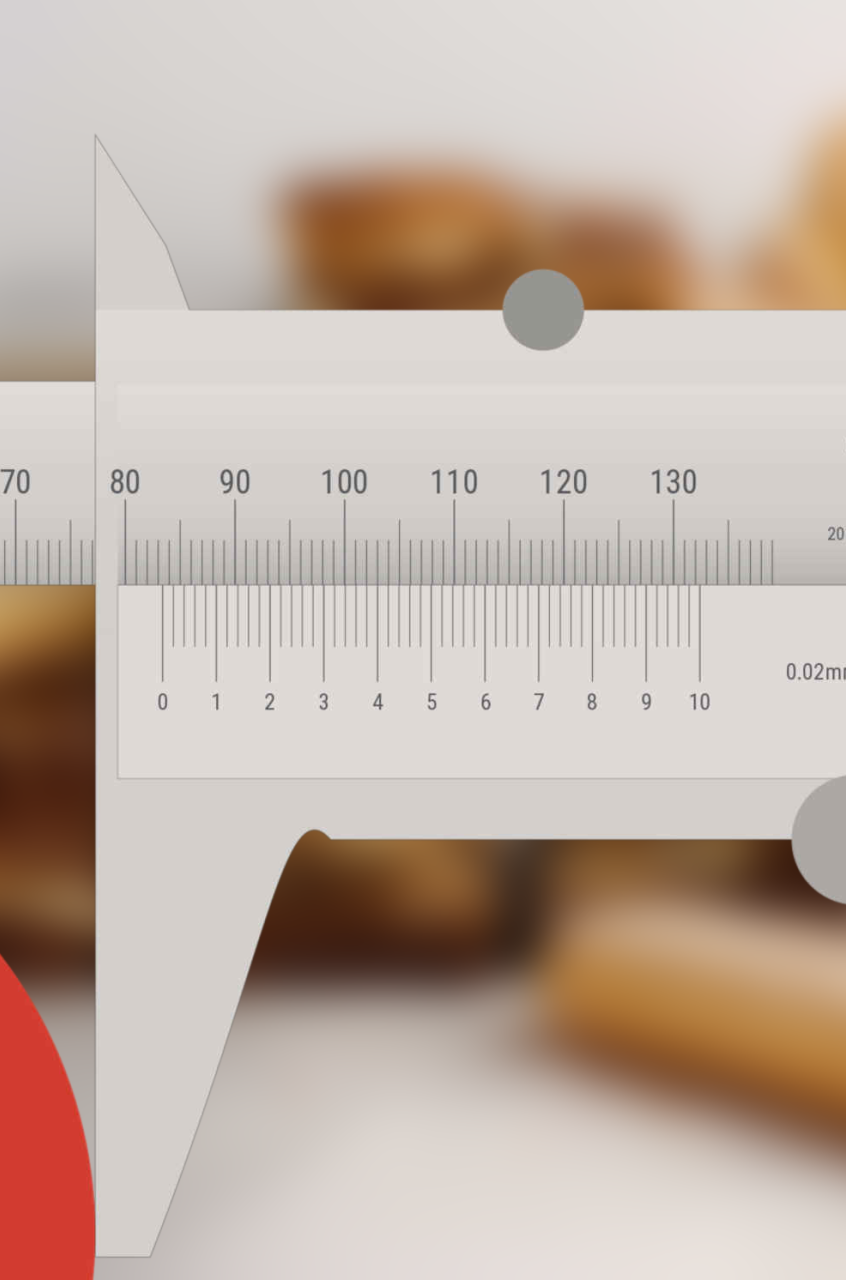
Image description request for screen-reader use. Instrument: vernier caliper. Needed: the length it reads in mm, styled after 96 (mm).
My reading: 83.4 (mm)
